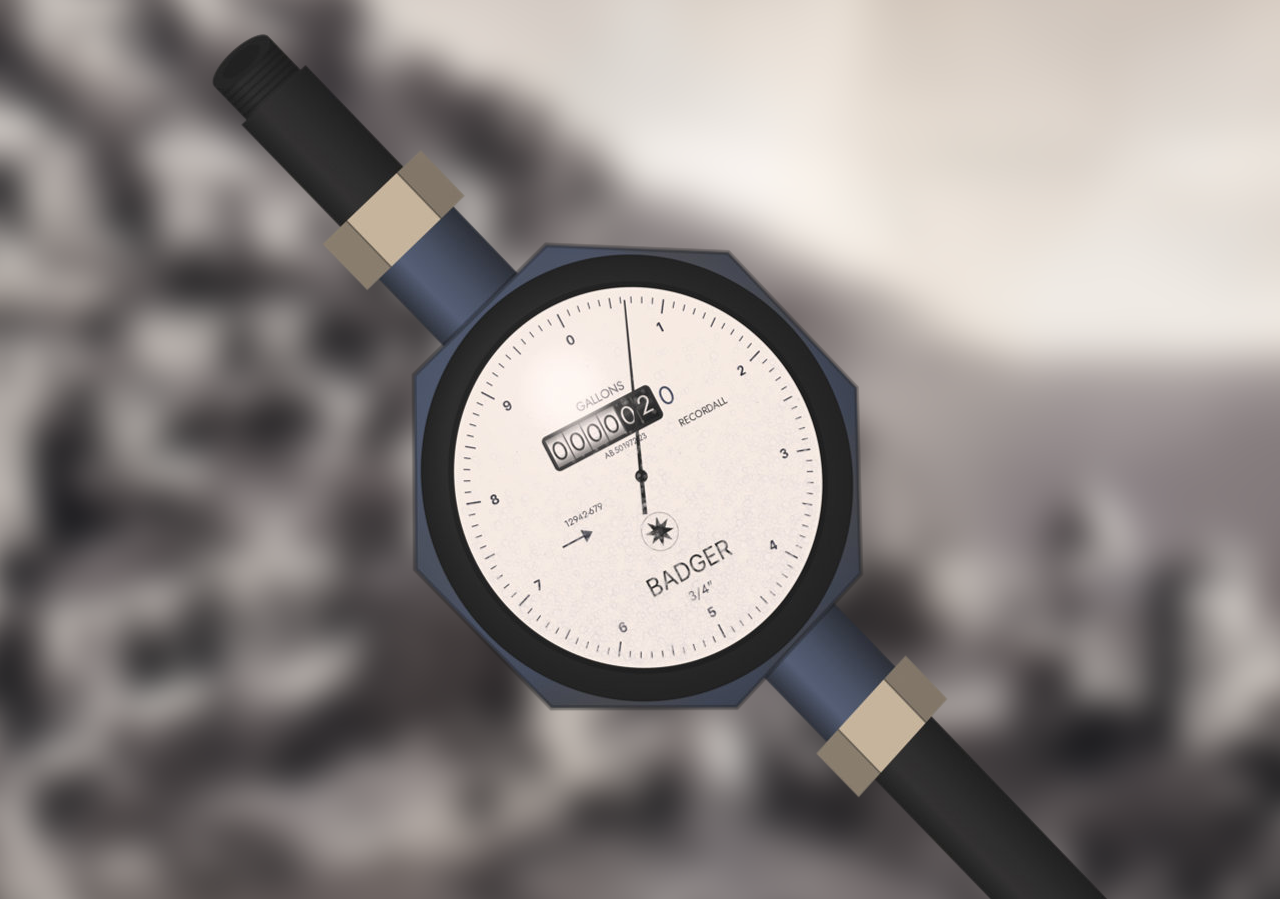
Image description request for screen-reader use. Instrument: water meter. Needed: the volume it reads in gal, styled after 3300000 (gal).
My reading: 20.6 (gal)
